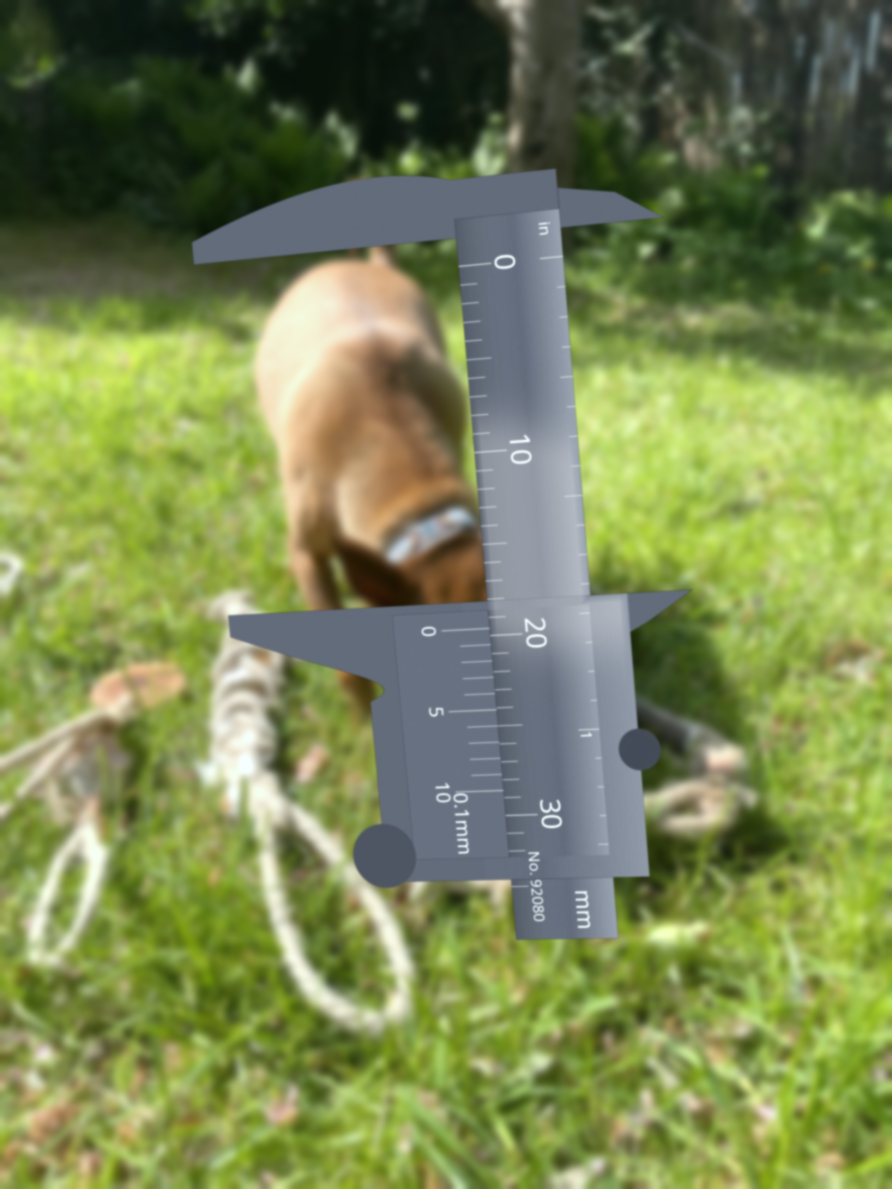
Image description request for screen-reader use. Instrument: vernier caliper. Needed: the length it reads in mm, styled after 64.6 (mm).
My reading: 19.6 (mm)
